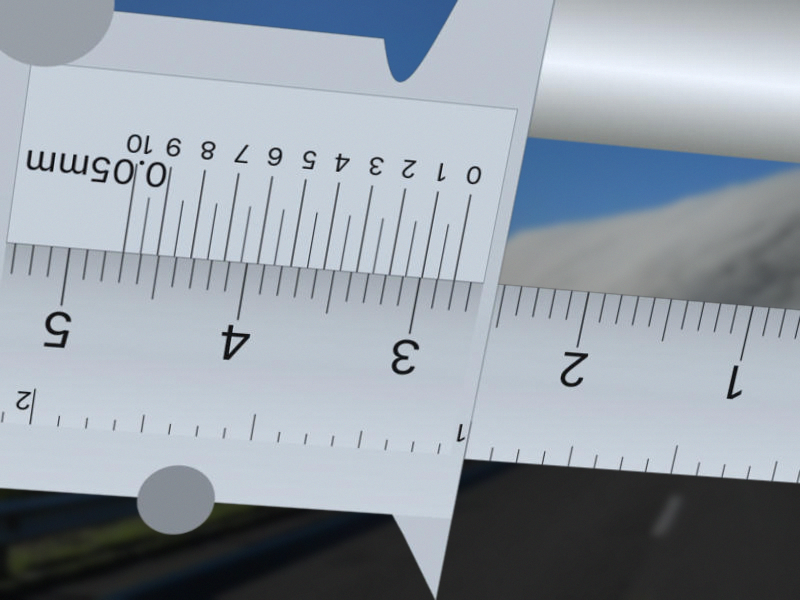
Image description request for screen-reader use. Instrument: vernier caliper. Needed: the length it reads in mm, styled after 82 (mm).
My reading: 28.0 (mm)
